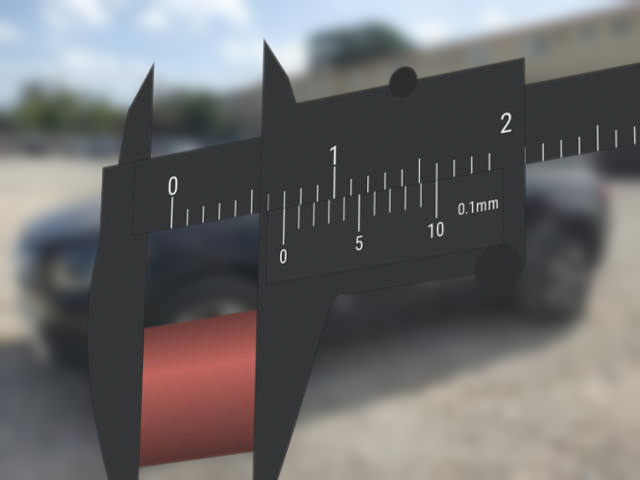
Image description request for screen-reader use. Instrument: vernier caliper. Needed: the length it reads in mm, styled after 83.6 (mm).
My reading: 7.0 (mm)
